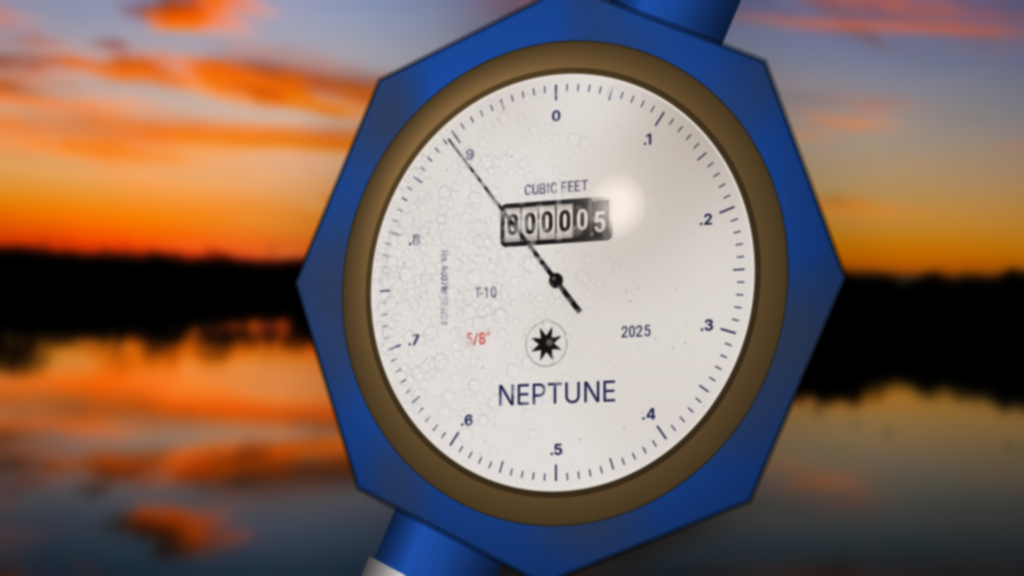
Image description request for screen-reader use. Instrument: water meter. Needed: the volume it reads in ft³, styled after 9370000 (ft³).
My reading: 4.89 (ft³)
